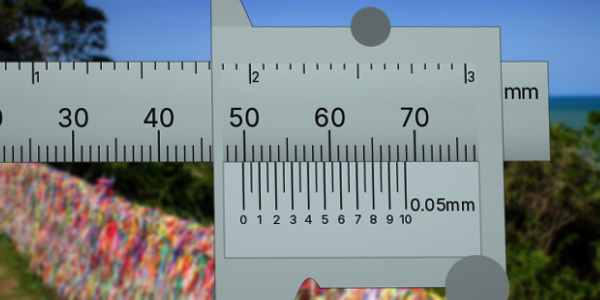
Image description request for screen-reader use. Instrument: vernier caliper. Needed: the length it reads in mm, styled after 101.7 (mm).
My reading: 49.8 (mm)
